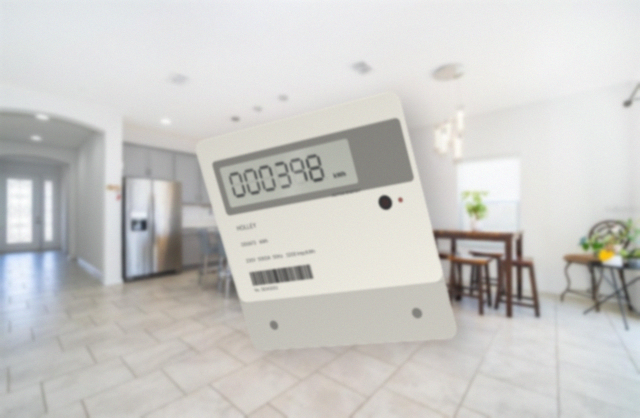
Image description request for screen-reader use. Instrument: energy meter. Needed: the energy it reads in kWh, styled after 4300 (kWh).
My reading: 398 (kWh)
